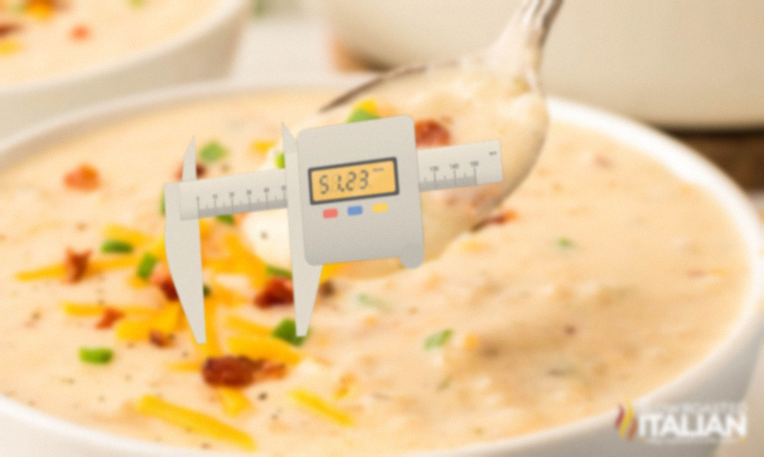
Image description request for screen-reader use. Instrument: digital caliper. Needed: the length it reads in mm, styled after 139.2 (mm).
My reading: 51.23 (mm)
